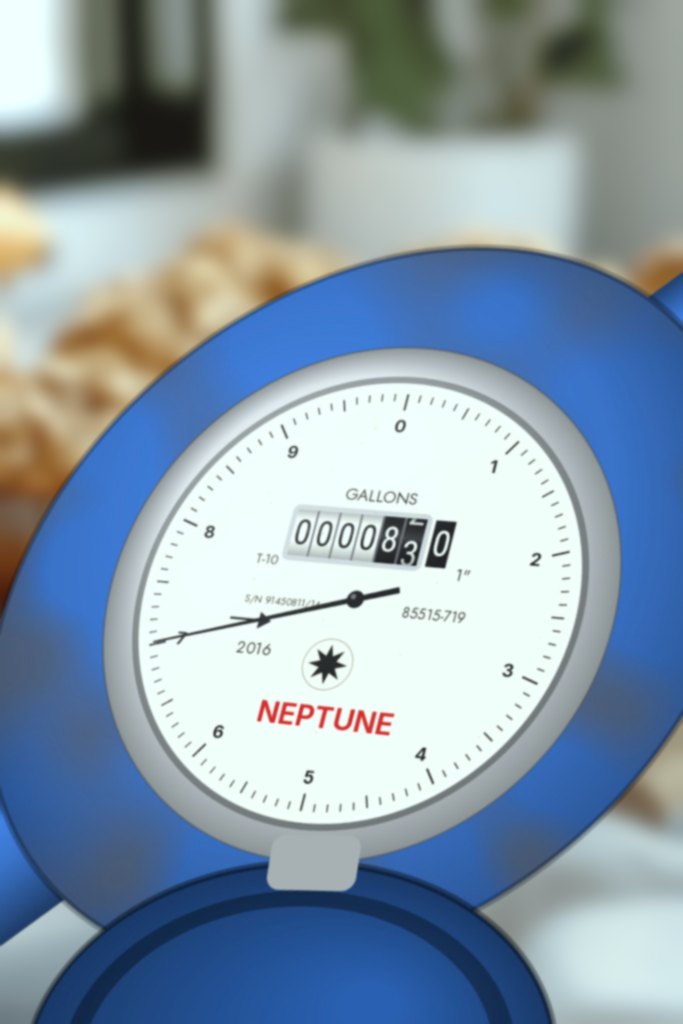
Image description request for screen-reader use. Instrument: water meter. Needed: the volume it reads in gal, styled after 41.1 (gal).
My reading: 827.0 (gal)
